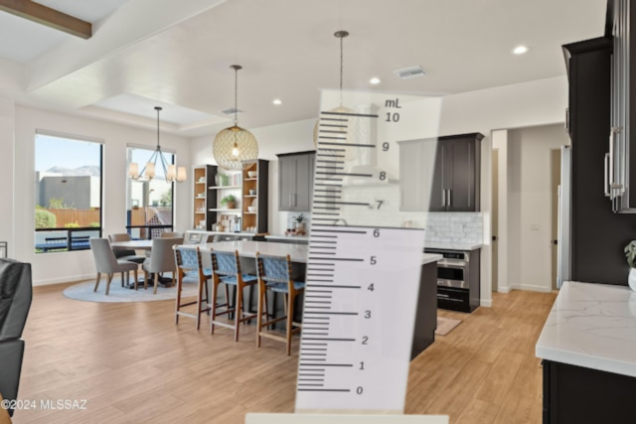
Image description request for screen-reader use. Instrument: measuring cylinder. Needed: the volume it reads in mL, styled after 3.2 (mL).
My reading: 6.2 (mL)
